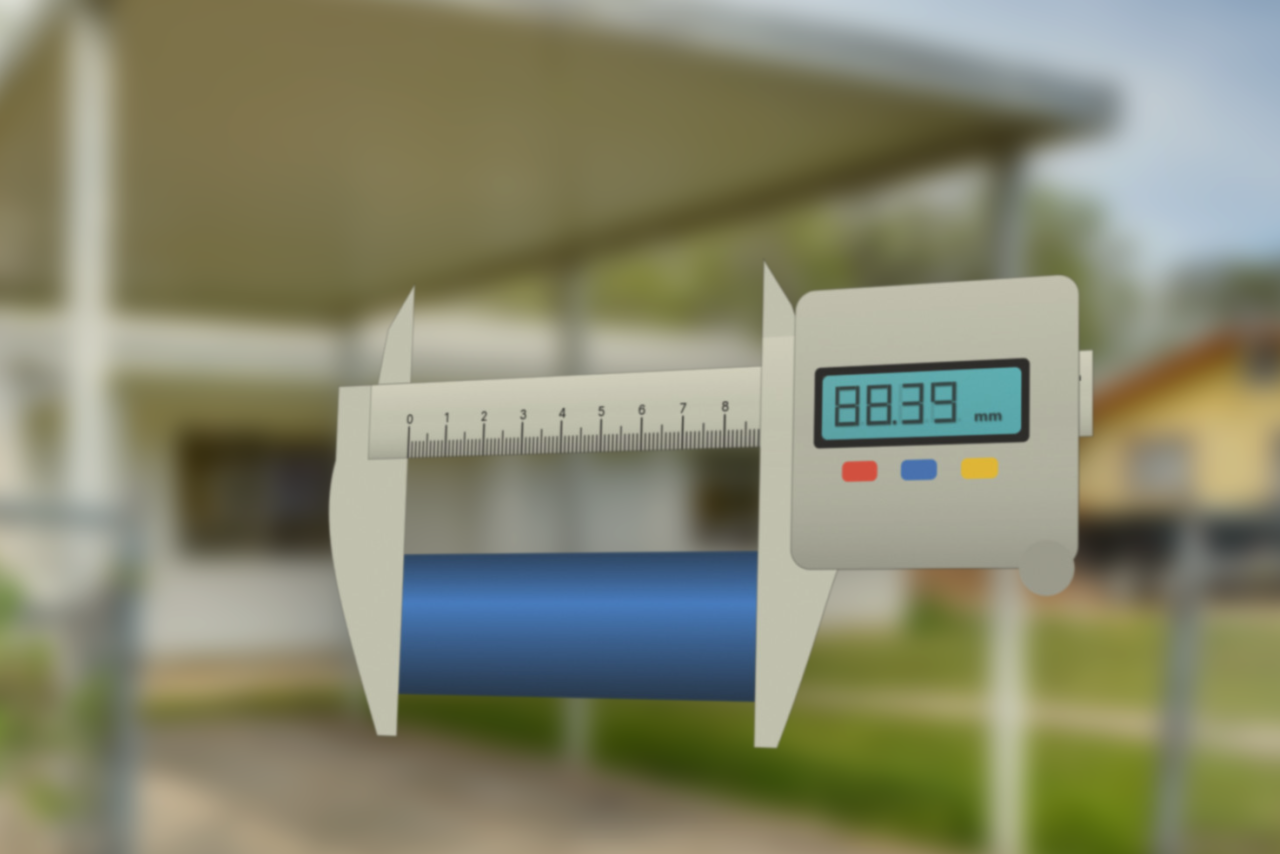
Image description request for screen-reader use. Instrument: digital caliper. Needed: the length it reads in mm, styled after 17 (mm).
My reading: 88.39 (mm)
